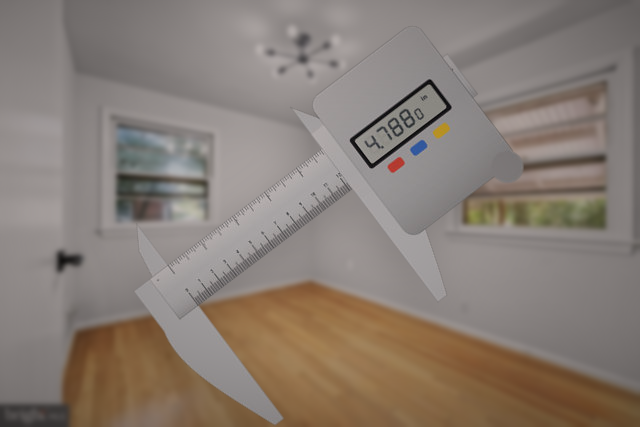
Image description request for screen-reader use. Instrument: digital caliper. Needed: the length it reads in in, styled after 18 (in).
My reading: 4.7880 (in)
